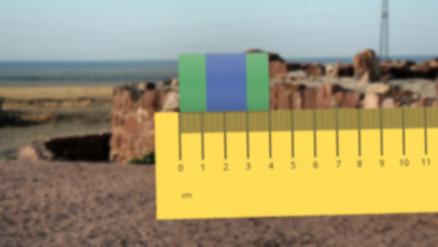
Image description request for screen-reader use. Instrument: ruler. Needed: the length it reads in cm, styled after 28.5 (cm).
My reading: 4 (cm)
